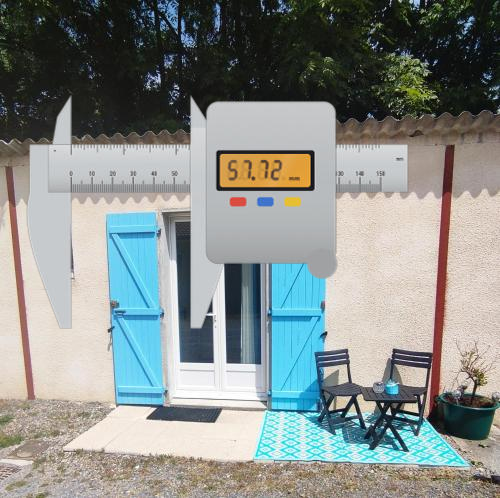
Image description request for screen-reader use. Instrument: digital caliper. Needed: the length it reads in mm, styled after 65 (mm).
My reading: 57.72 (mm)
